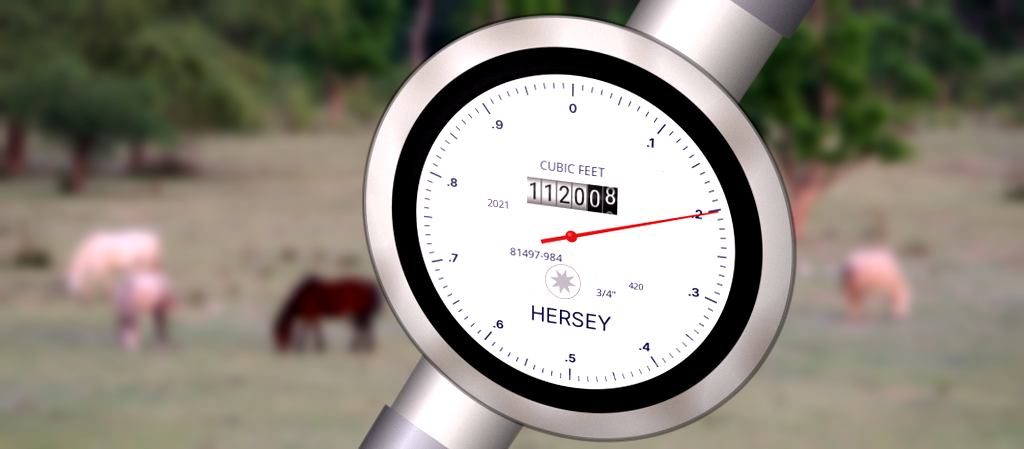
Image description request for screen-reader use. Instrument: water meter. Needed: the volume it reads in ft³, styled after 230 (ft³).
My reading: 112008.20 (ft³)
